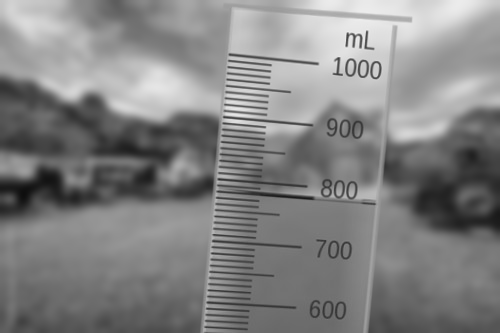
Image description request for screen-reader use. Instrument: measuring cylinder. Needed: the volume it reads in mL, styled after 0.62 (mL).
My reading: 780 (mL)
